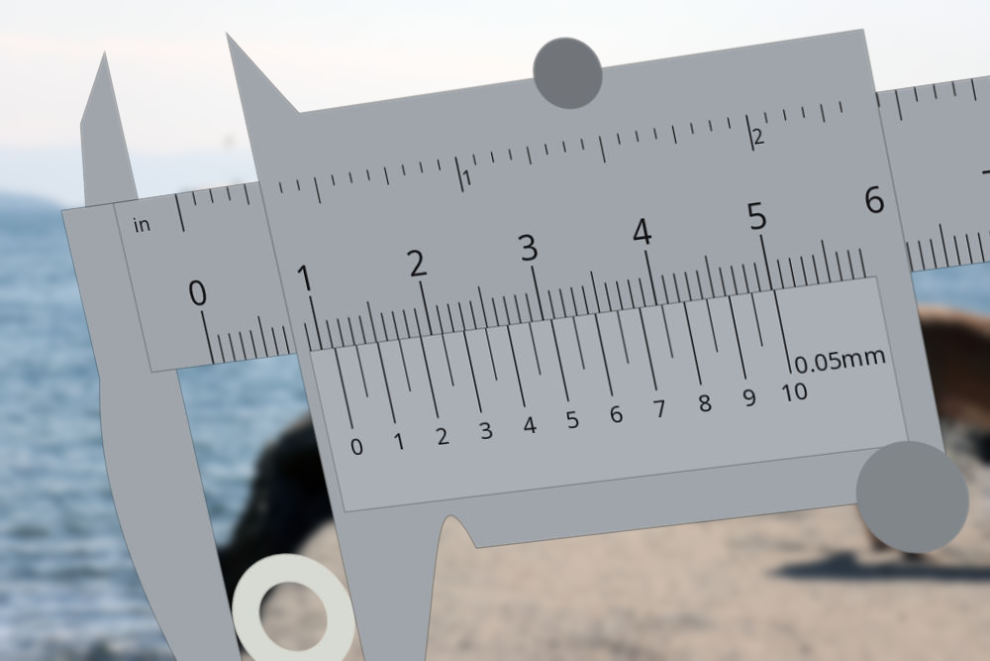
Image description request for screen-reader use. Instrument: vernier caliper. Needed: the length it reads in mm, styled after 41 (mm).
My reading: 11.2 (mm)
